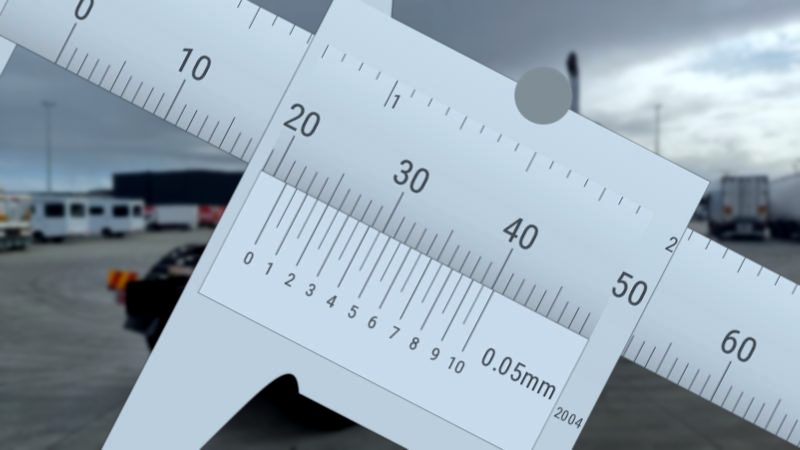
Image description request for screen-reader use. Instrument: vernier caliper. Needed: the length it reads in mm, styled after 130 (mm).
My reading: 21.2 (mm)
